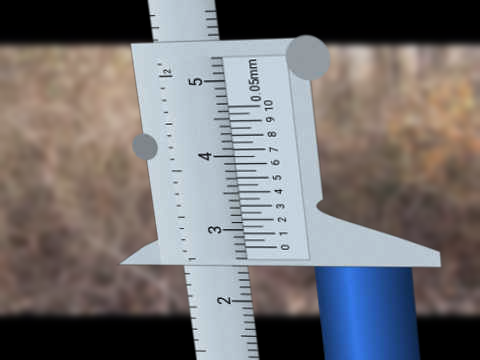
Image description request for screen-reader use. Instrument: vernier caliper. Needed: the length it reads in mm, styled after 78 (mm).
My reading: 27.6 (mm)
